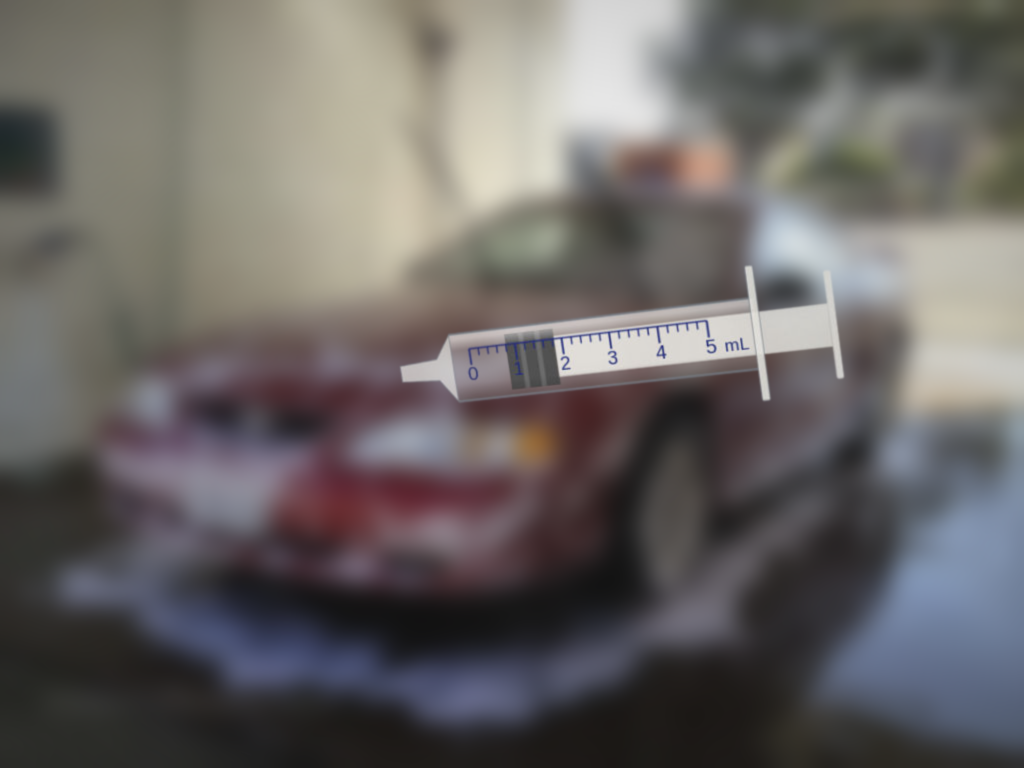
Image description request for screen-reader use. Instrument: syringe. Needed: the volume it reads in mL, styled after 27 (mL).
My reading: 0.8 (mL)
